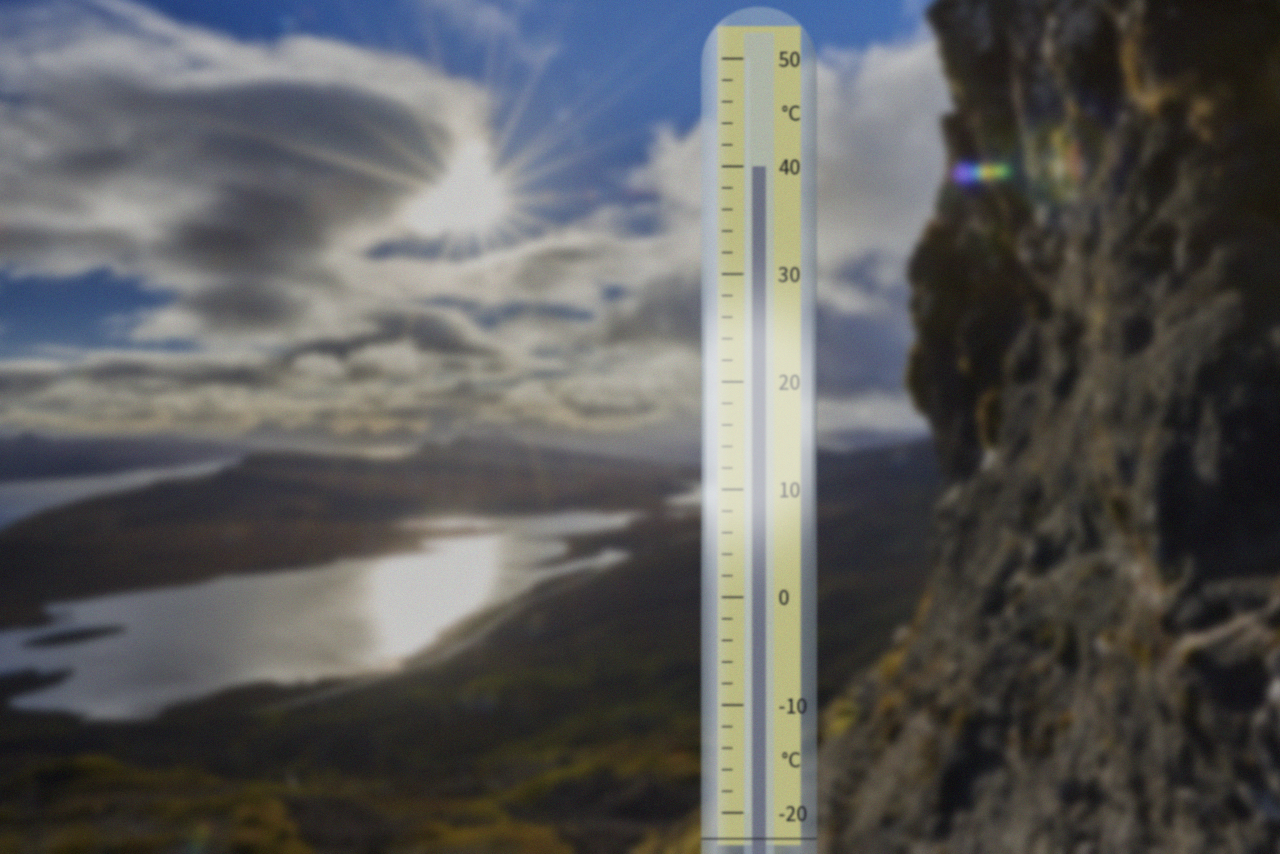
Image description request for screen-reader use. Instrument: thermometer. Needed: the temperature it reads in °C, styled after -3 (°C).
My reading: 40 (°C)
